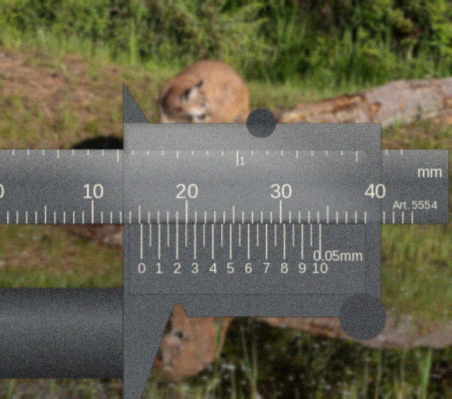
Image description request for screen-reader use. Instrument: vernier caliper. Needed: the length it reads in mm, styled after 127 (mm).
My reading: 15.2 (mm)
